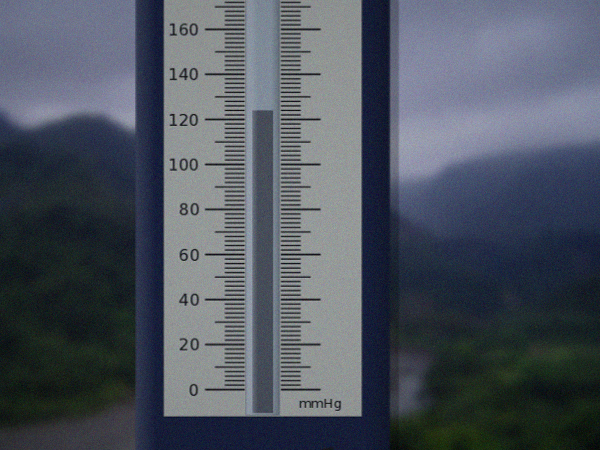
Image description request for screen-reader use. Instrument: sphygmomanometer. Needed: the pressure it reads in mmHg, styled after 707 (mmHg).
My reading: 124 (mmHg)
